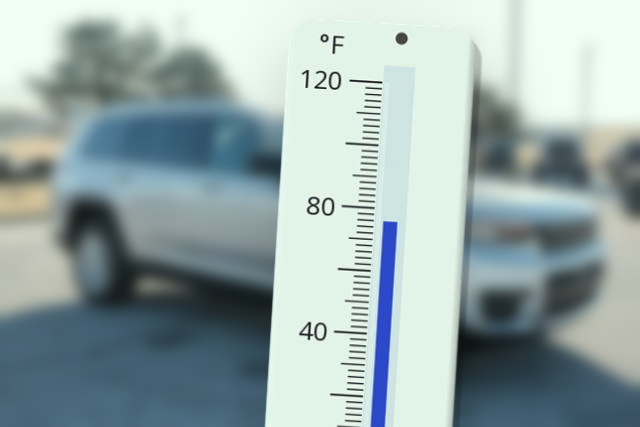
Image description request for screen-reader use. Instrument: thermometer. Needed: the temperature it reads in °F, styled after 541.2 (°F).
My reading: 76 (°F)
